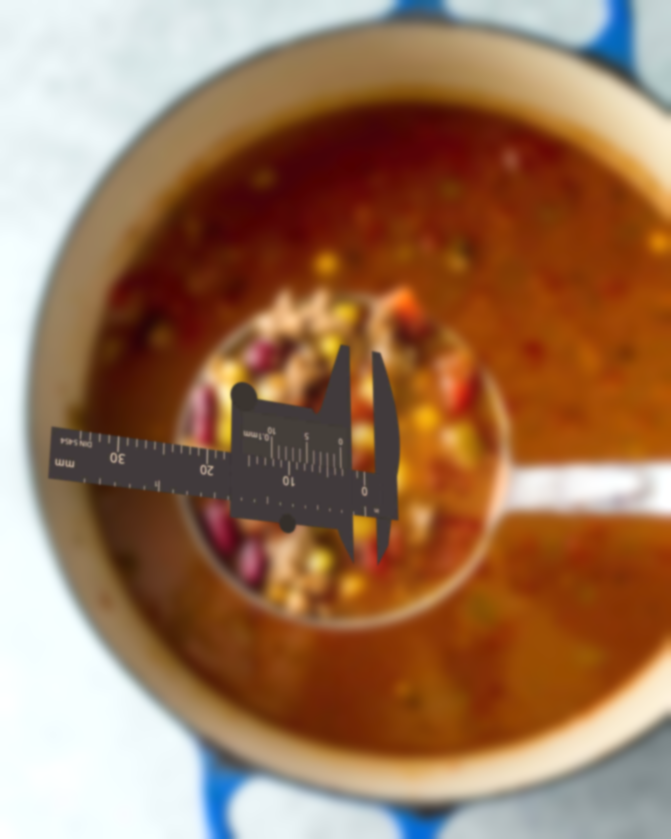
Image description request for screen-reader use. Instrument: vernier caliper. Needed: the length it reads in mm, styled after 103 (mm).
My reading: 3.2 (mm)
